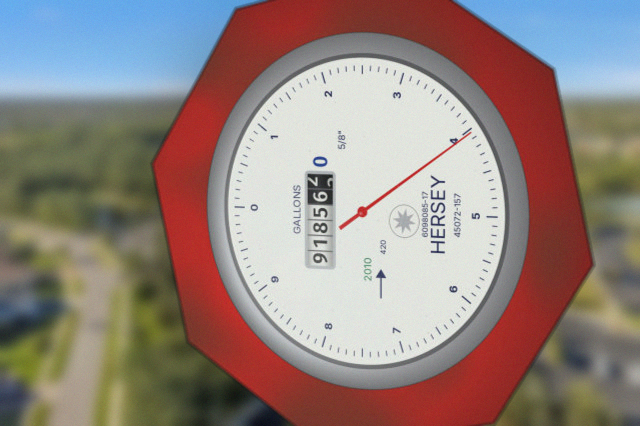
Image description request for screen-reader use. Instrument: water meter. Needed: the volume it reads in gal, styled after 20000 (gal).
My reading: 9185624.0 (gal)
